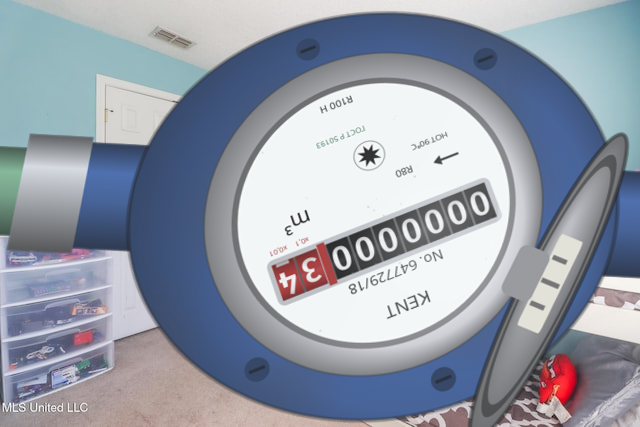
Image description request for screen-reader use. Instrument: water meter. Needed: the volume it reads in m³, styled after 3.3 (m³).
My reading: 0.34 (m³)
